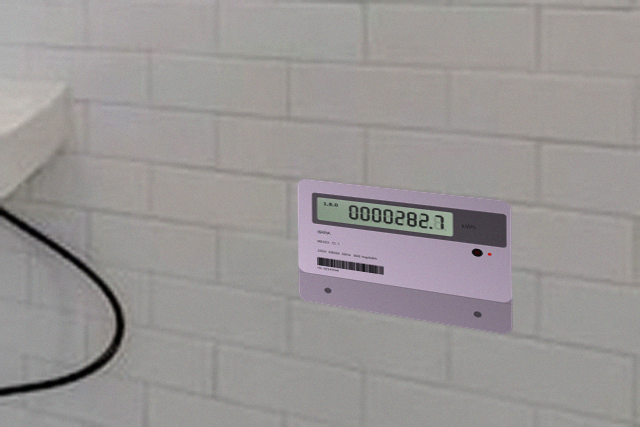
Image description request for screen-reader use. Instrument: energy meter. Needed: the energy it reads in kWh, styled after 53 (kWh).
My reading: 282.7 (kWh)
